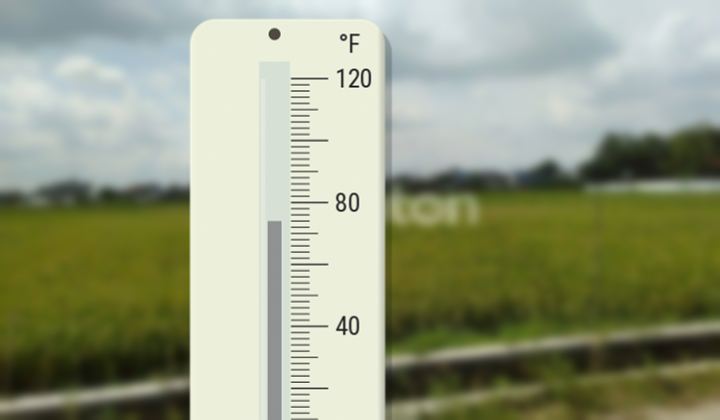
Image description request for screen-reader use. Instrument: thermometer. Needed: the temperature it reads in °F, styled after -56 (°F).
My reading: 74 (°F)
